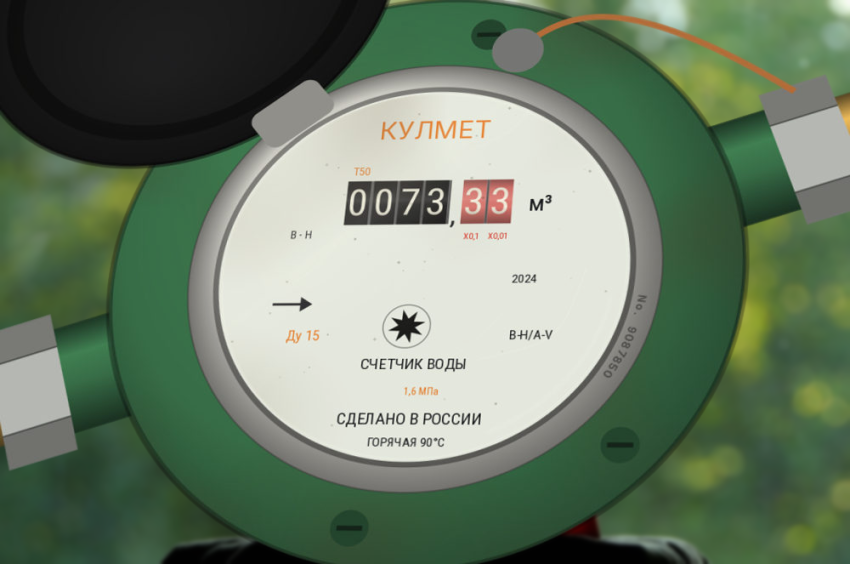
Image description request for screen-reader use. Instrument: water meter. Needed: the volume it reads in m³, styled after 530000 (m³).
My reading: 73.33 (m³)
